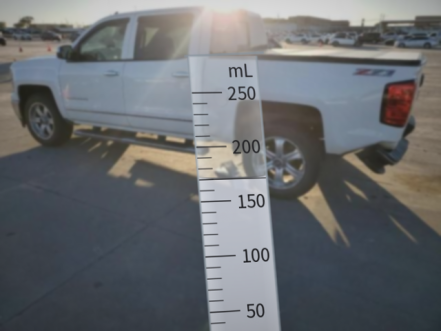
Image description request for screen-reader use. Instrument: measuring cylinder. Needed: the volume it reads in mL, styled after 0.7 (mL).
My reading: 170 (mL)
